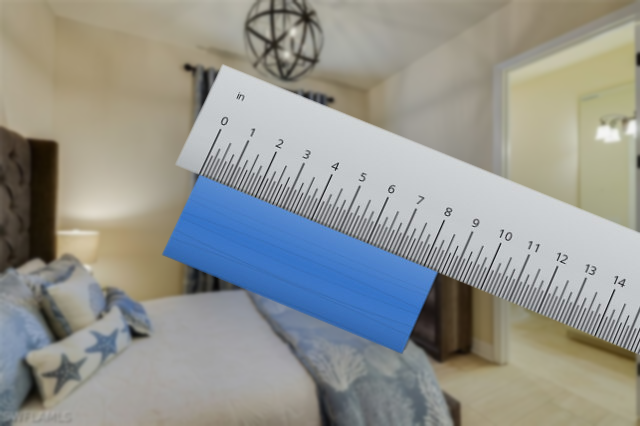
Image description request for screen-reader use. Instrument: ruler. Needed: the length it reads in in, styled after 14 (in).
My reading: 8.5 (in)
